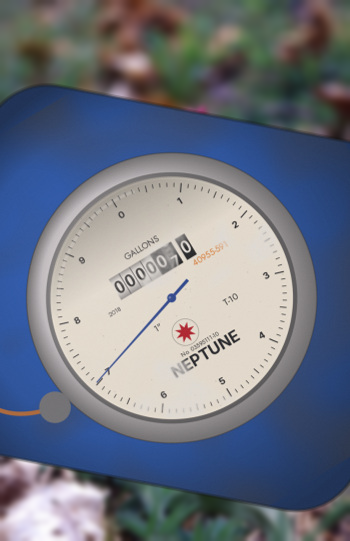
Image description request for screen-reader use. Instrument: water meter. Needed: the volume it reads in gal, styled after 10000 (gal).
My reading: 67.0 (gal)
